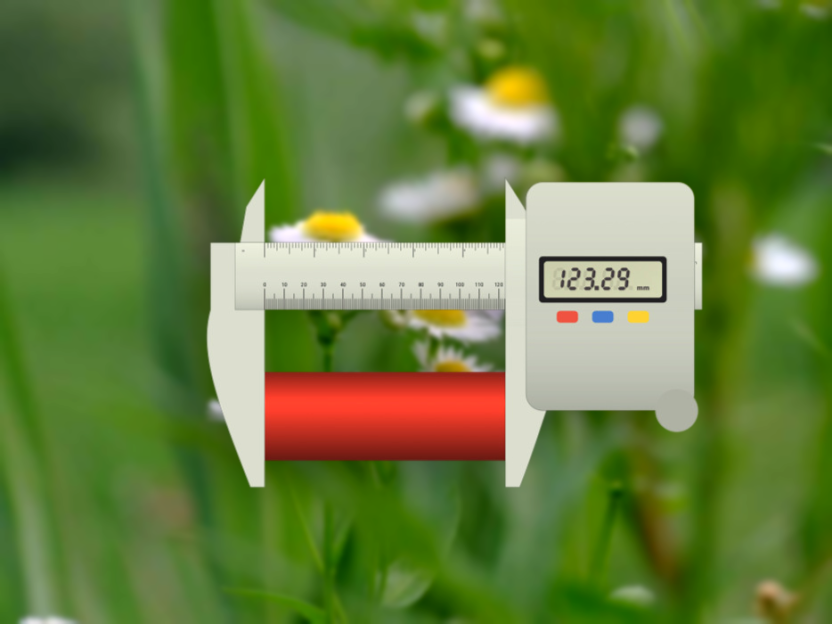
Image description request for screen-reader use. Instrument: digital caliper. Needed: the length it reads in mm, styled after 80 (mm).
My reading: 123.29 (mm)
